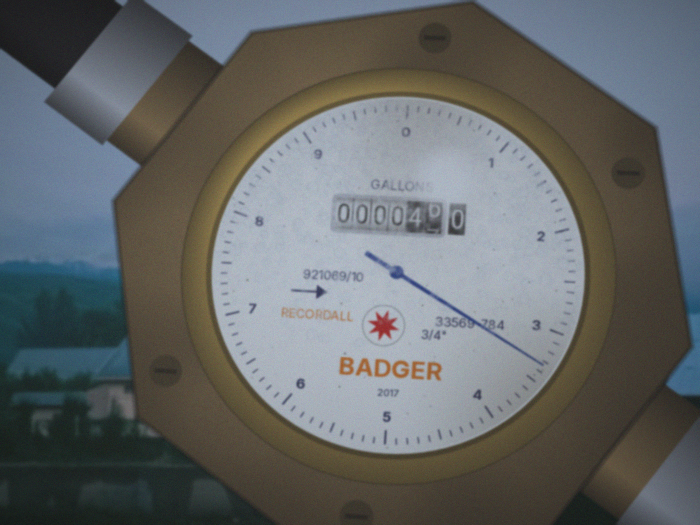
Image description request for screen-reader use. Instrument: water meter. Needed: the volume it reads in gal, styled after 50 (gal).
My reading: 463.3 (gal)
